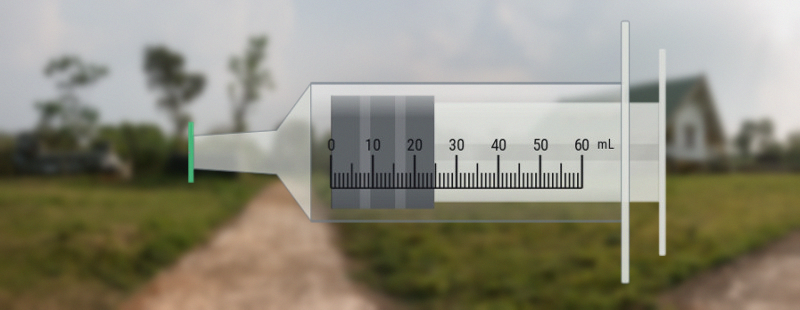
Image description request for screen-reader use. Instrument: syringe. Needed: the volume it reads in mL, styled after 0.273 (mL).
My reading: 0 (mL)
